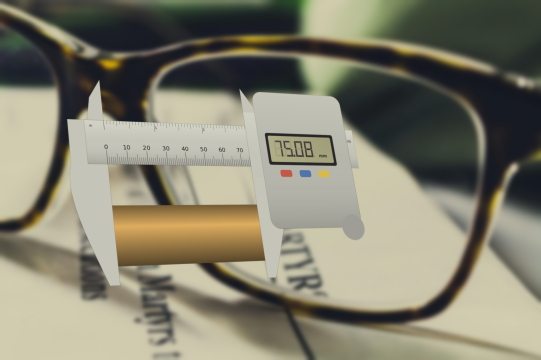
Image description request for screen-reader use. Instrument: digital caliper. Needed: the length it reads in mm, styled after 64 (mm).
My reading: 75.08 (mm)
